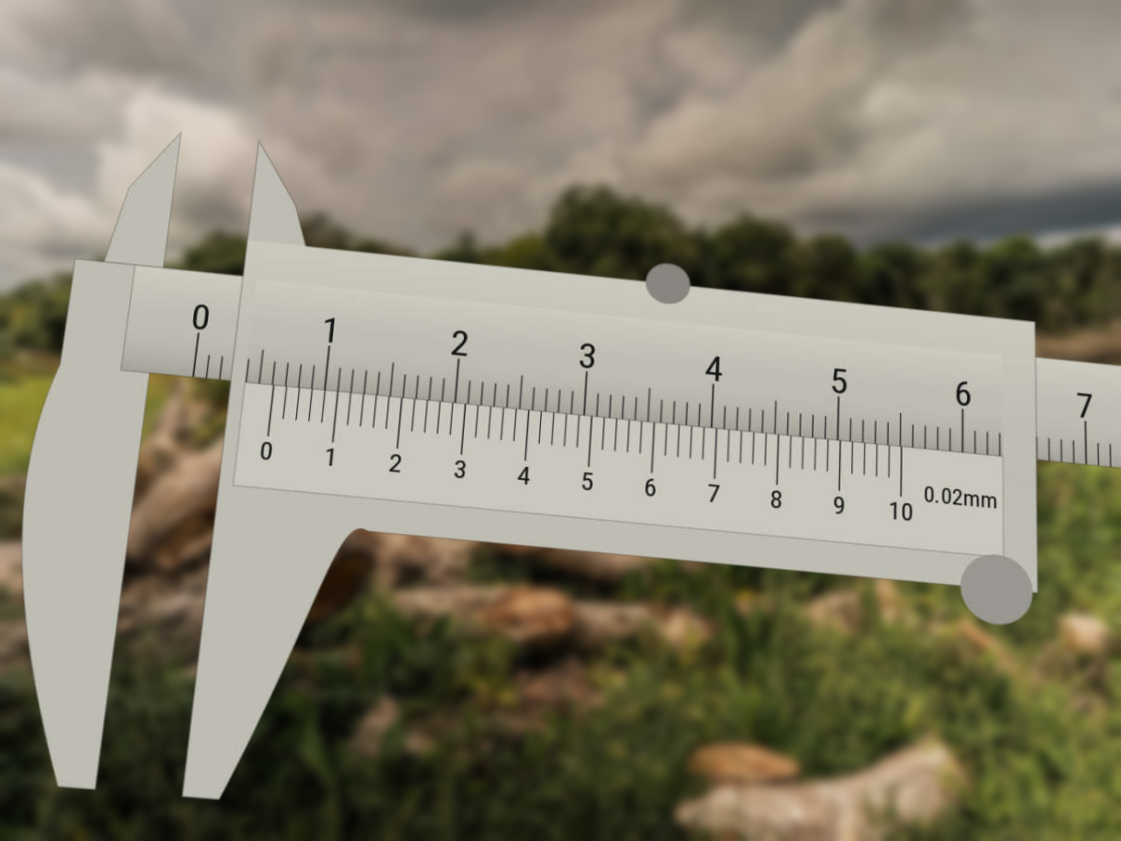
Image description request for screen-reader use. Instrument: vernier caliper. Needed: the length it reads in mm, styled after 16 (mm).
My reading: 6.1 (mm)
